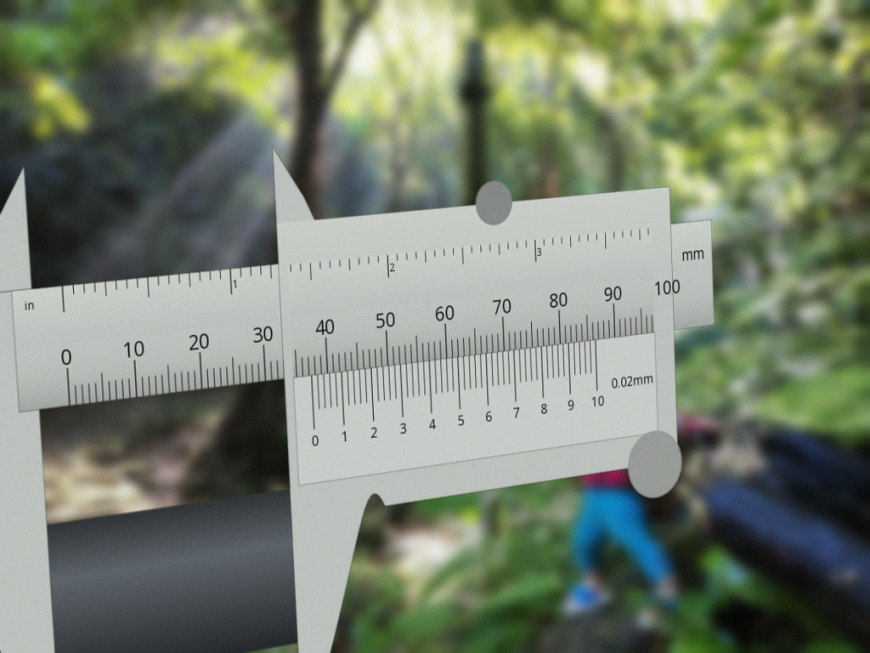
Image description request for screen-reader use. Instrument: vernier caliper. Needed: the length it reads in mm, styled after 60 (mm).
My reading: 37.4 (mm)
